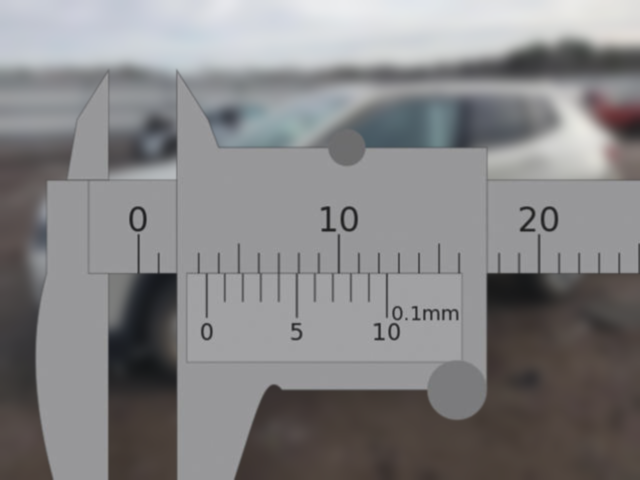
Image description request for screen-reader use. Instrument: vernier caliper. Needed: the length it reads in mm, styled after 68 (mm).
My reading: 3.4 (mm)
